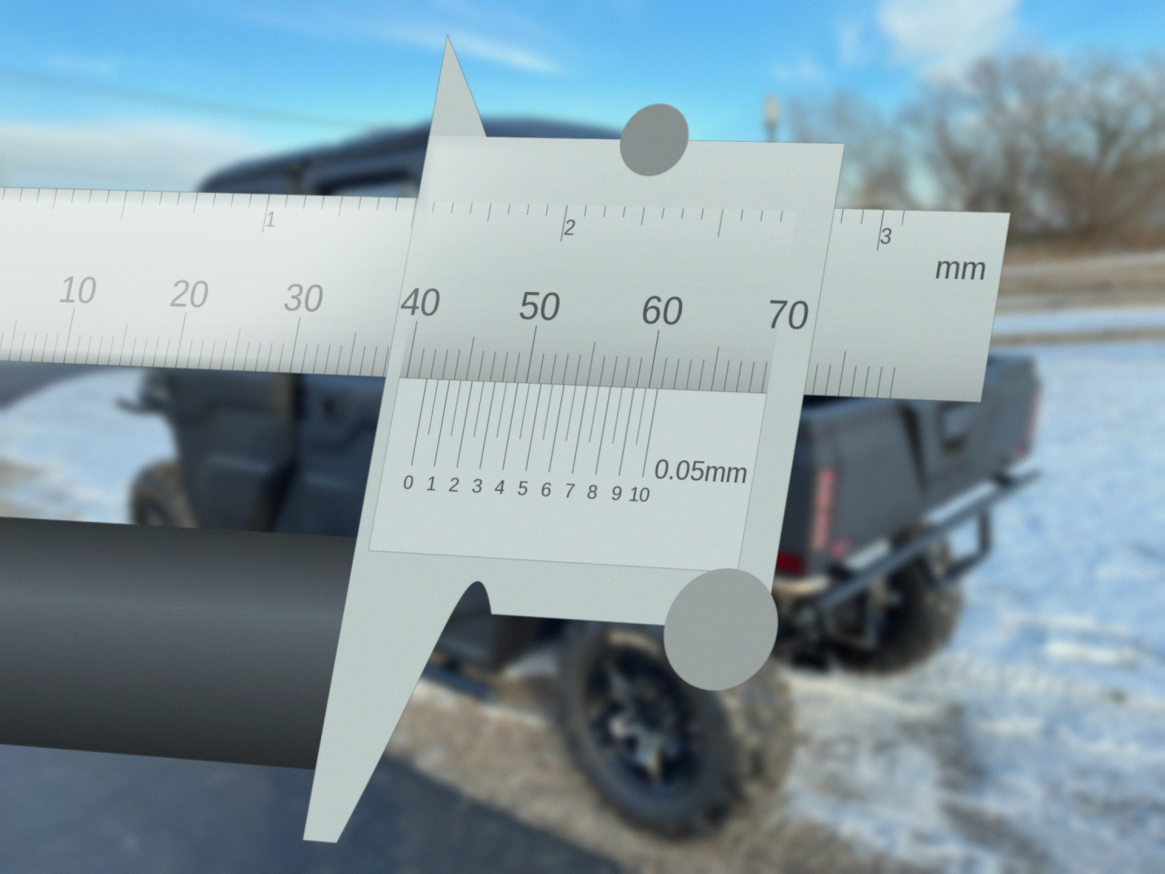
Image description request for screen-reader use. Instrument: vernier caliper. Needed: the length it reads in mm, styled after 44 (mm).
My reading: 41.7 (mm)
